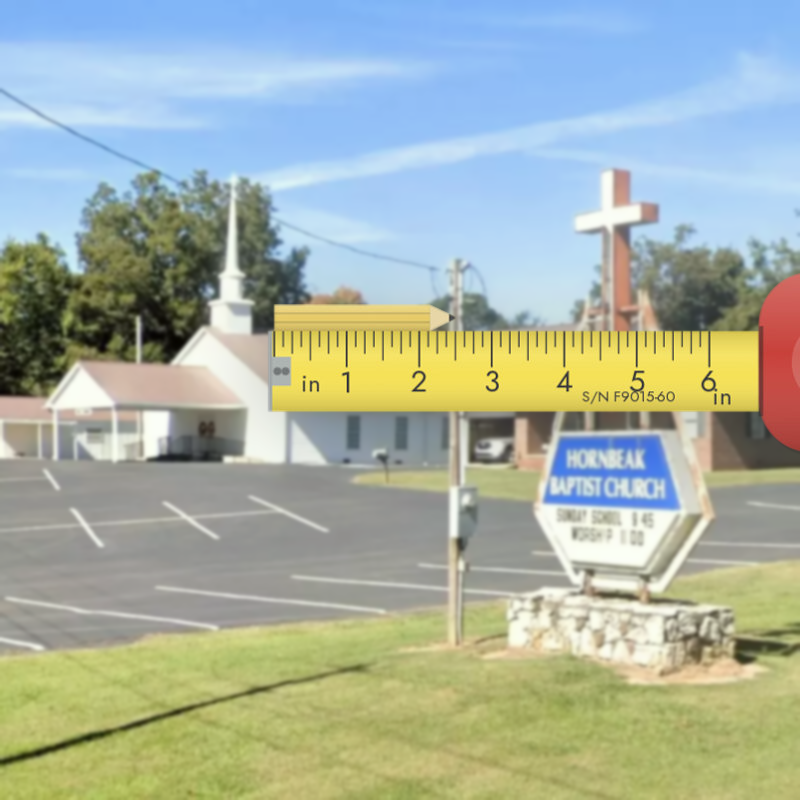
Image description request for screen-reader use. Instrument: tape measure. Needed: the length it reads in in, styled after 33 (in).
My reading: 2.5 (in)
